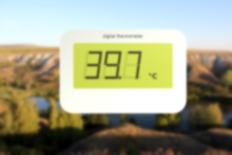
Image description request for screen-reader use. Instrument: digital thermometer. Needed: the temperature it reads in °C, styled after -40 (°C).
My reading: 39.7 (°C)
